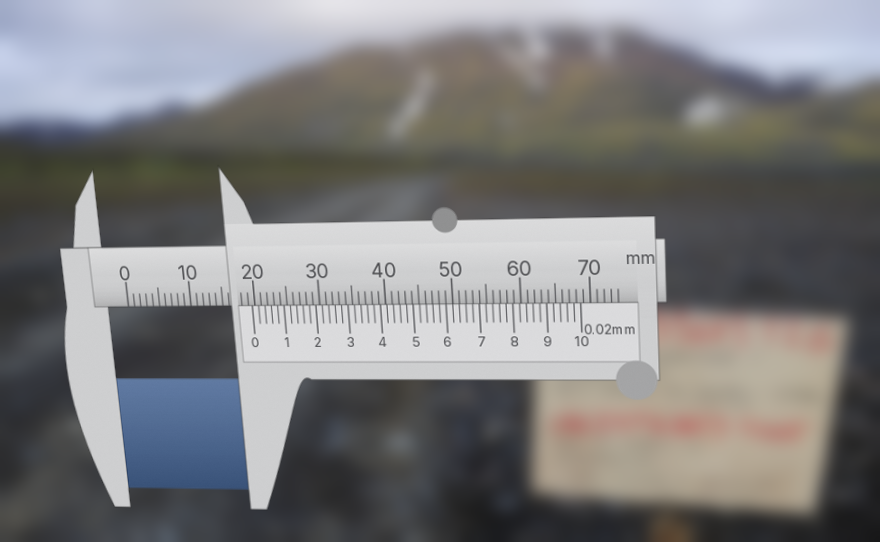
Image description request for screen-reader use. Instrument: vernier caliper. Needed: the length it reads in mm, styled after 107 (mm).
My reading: 19.6 (mm)
